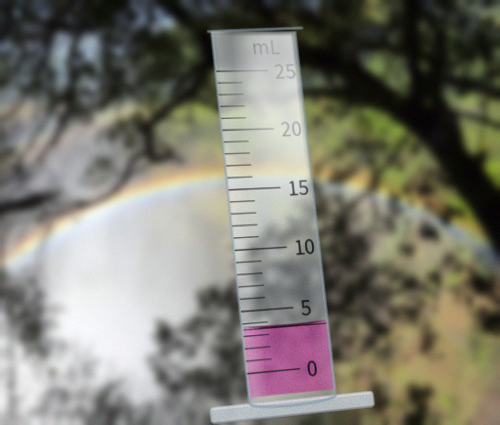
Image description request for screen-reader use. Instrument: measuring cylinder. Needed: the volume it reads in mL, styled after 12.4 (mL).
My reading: 3.5 (mL)
